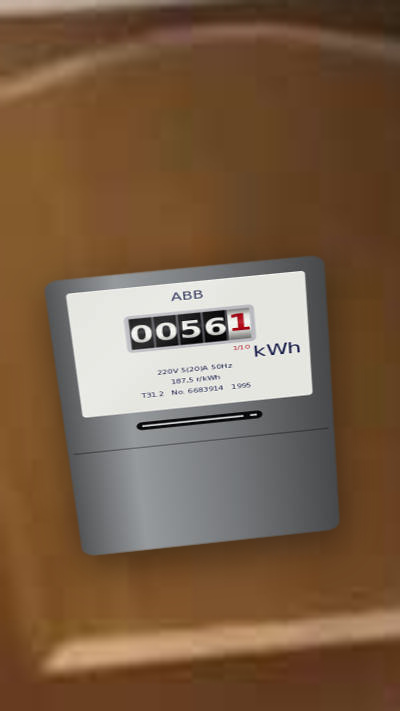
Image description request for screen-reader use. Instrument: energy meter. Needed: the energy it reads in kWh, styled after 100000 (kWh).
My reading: 56.1 (kWh)
